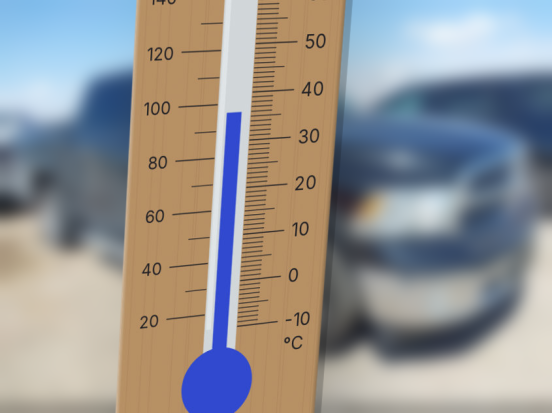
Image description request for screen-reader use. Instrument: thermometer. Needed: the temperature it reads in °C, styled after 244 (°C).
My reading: 36 (°C)
